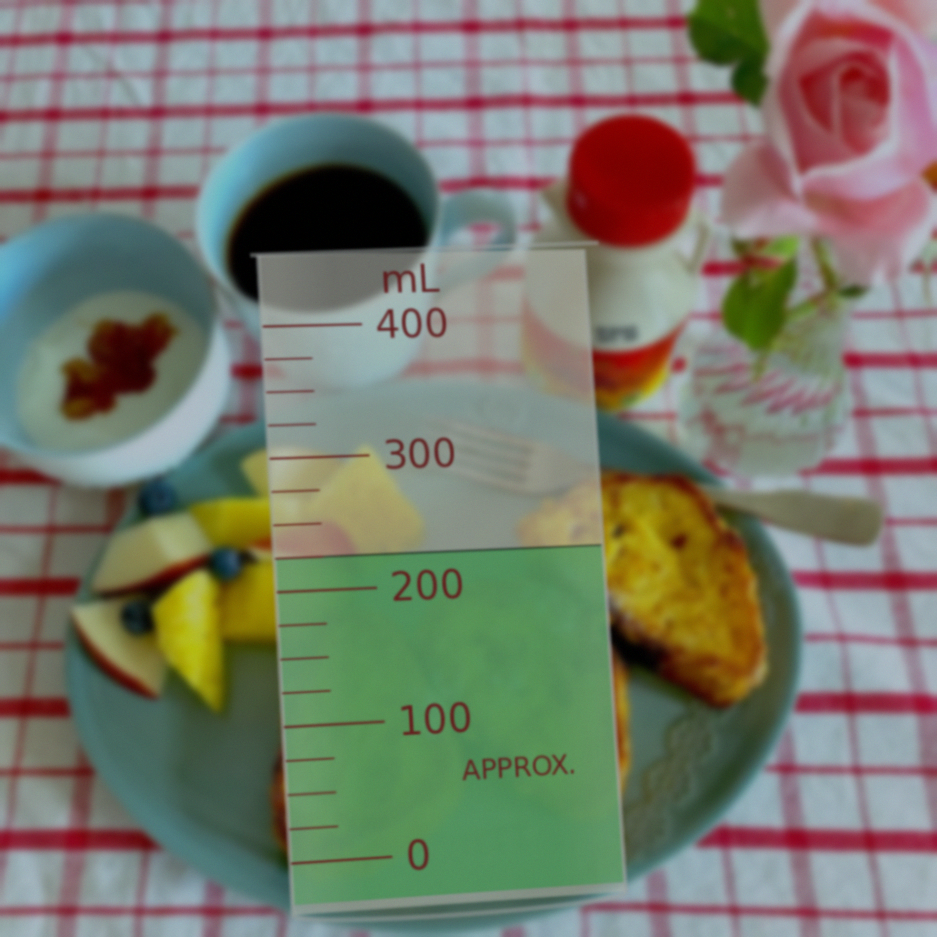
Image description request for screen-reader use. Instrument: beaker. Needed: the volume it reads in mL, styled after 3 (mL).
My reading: 225 (mL)
